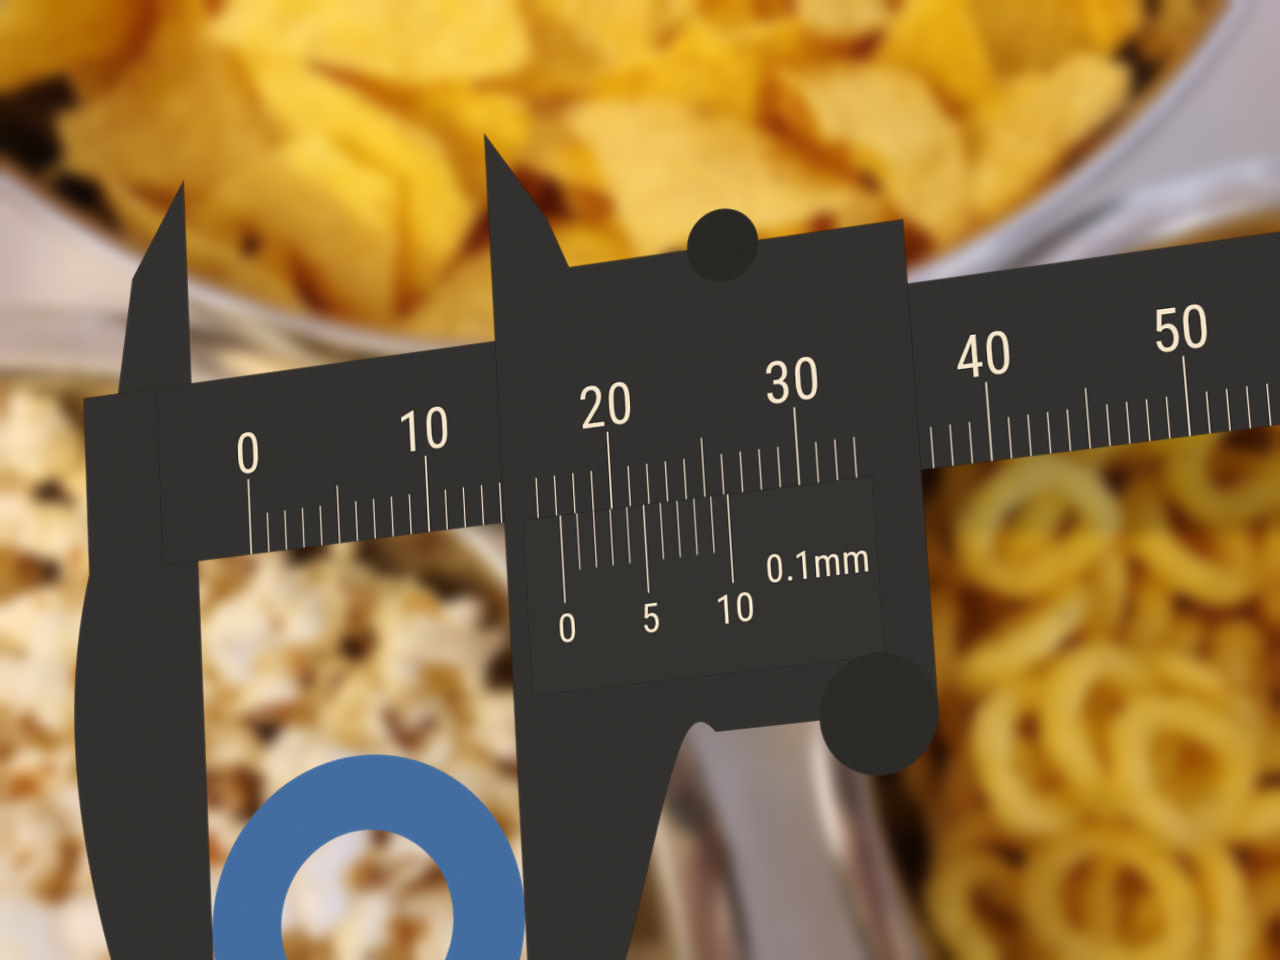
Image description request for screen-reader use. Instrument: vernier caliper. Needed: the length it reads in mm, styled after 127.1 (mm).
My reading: 17.2 (mm)
